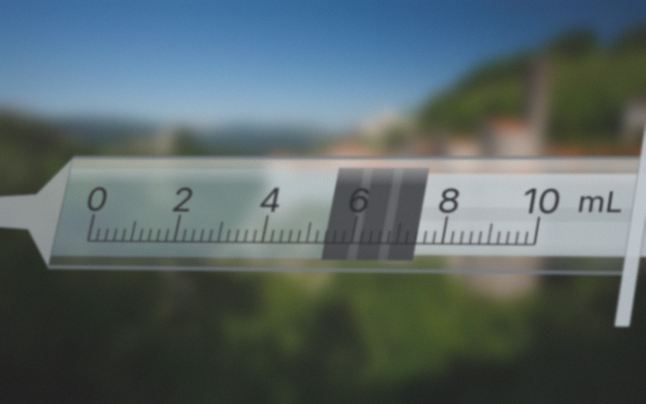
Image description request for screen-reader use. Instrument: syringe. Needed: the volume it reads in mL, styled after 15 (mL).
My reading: 5.4 (mL)
